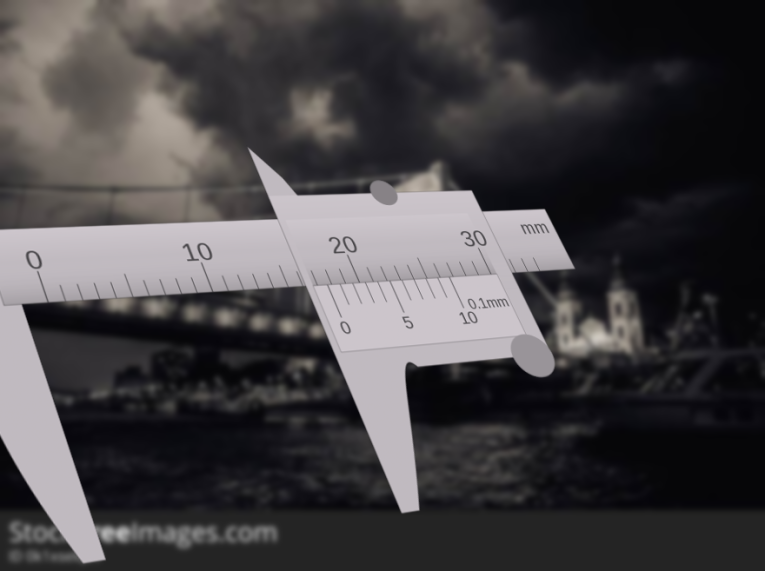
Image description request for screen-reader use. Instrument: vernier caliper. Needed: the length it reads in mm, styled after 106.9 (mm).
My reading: 17.7 (mm)
